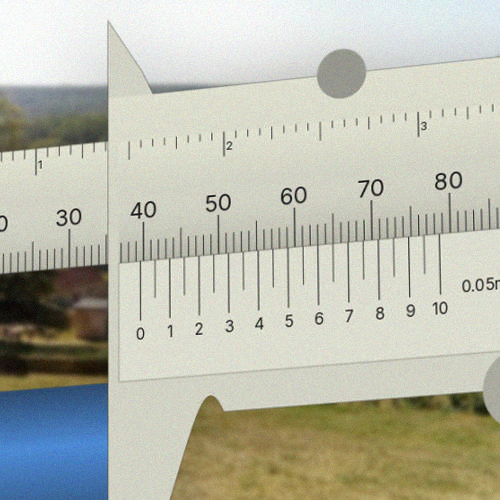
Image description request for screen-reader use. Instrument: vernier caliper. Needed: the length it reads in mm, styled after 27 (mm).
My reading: 39.6 (mm)
